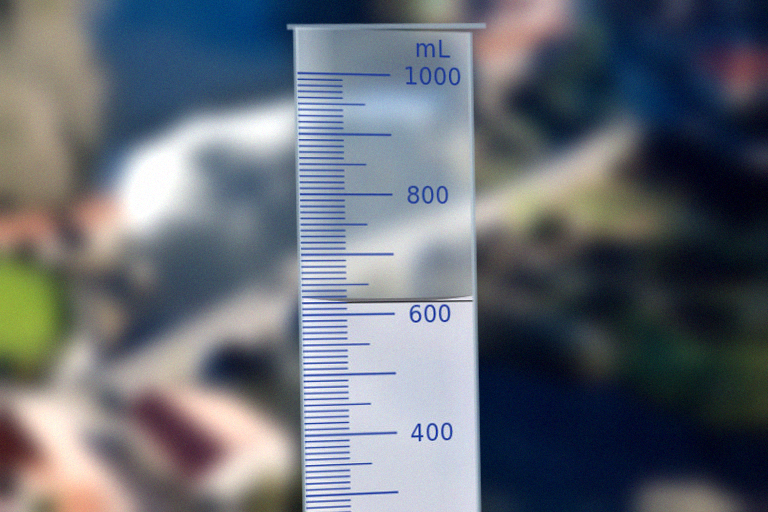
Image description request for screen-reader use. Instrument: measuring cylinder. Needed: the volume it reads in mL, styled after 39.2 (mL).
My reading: 620 (mL)
